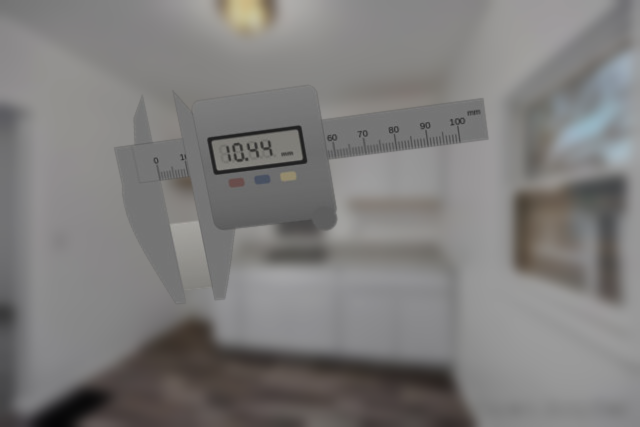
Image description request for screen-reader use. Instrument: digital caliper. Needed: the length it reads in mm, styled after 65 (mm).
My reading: 10.44 (mm)
